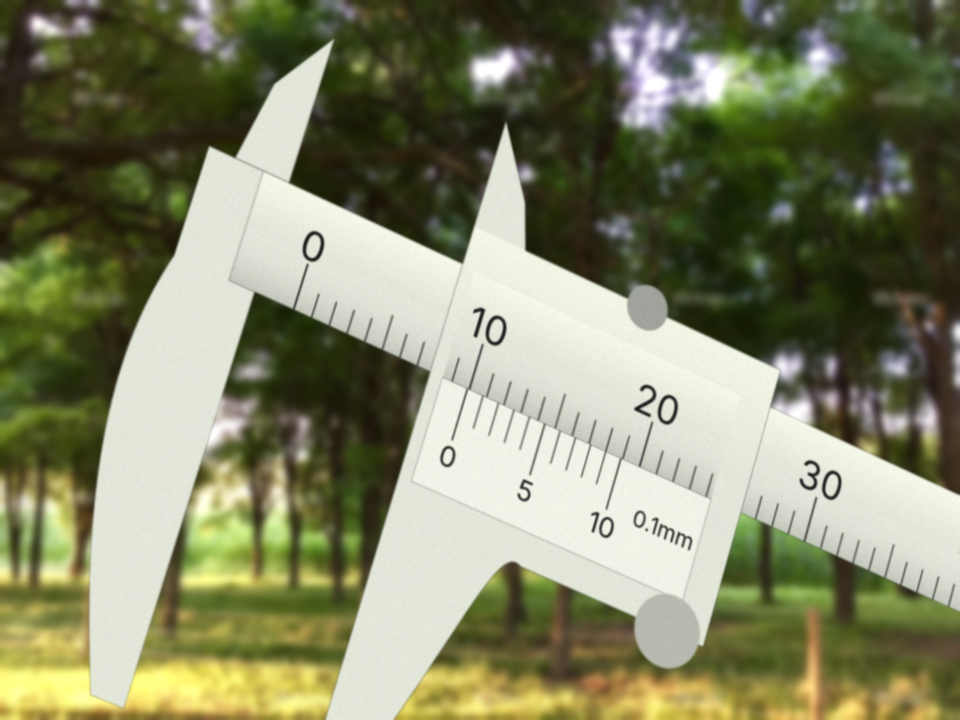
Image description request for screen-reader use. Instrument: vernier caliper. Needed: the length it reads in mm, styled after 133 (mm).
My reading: 9.9 (mm)
